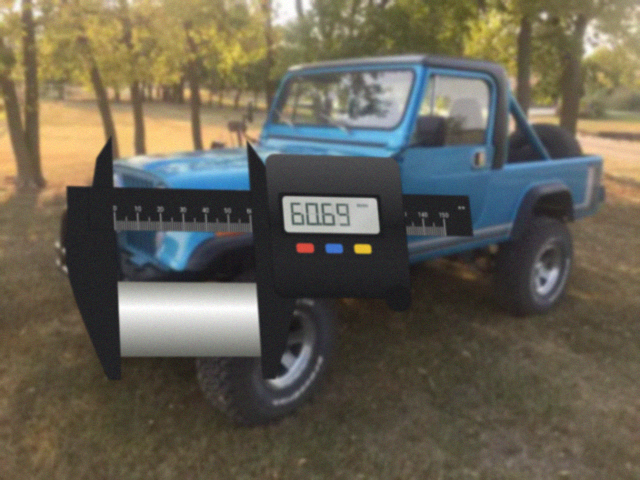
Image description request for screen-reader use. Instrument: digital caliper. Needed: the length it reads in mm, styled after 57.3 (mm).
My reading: 60.69 (mm)
